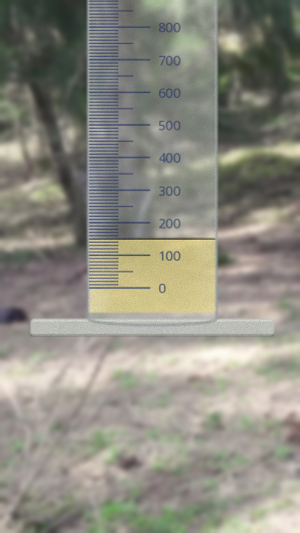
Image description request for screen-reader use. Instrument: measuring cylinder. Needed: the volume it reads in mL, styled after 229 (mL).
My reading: 150 (mL)
